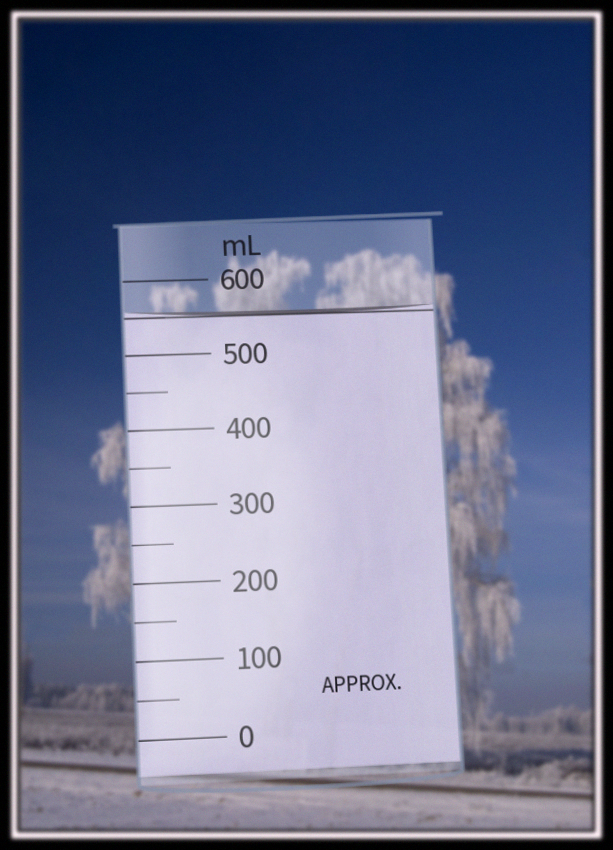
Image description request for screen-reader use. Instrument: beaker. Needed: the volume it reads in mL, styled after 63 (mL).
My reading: 550 (mL)
